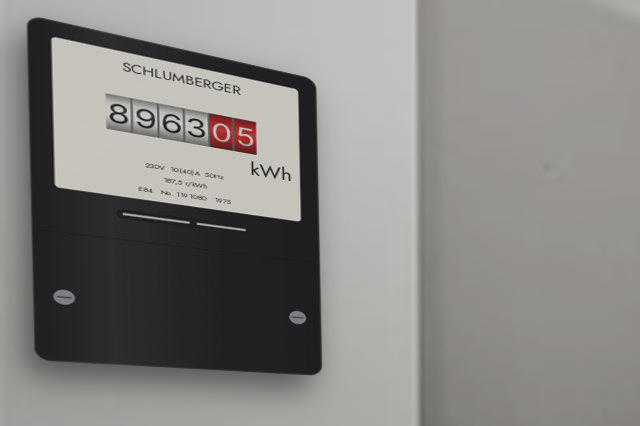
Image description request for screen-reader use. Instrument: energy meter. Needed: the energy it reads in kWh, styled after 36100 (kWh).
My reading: 8963.05 (kWh)
